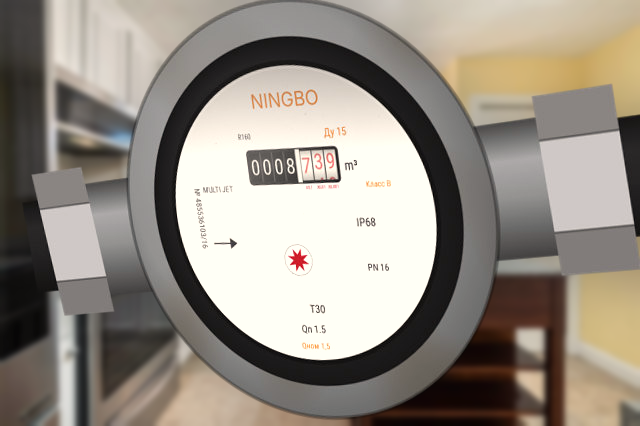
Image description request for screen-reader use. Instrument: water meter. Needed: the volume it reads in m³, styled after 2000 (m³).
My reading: 8.739 (m³)
